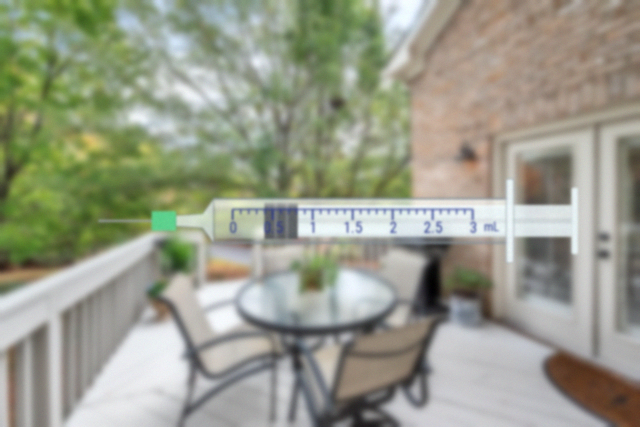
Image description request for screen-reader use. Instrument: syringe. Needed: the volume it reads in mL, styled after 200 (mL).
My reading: 0.4 (mL)
